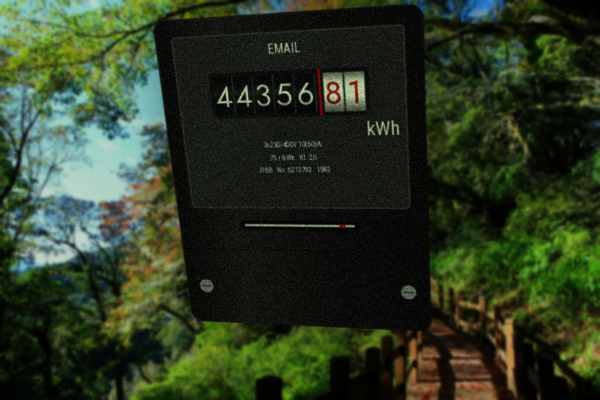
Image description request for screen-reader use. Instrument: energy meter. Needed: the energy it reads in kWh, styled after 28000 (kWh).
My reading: 44356.81 (kWh)
